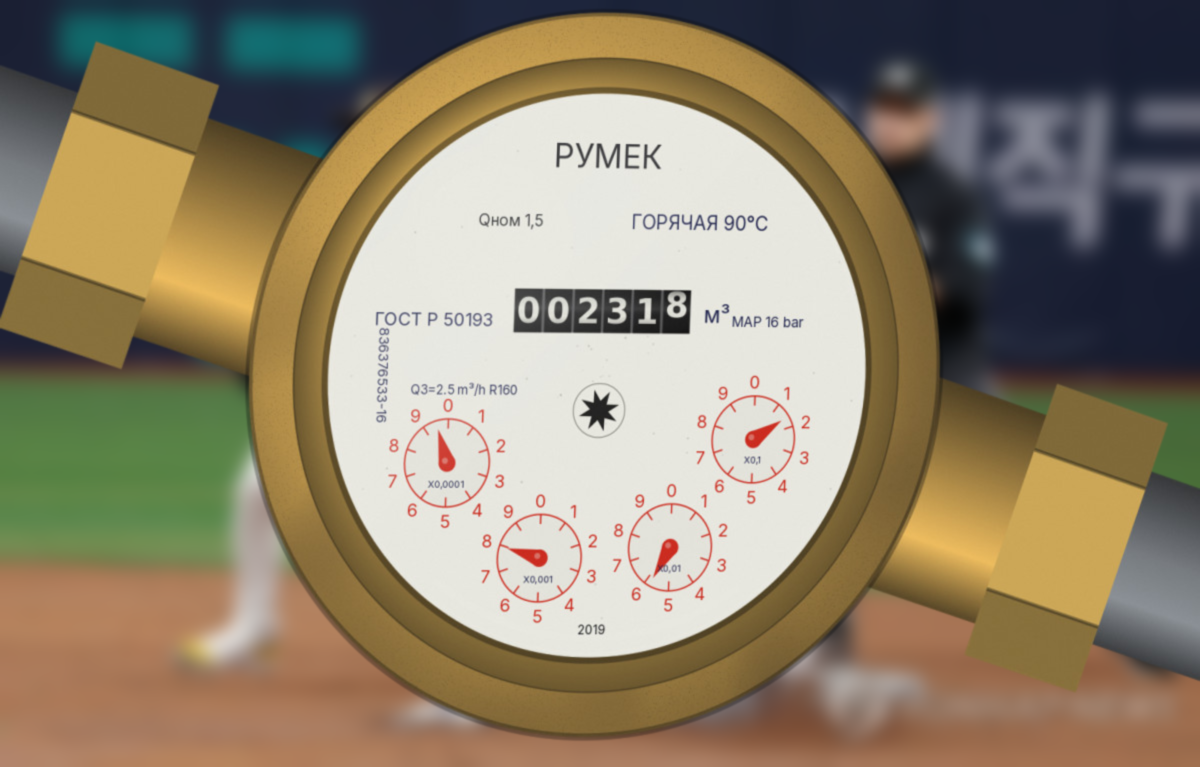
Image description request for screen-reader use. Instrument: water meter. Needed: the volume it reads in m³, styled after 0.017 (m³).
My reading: 2318.1579 (m³)
